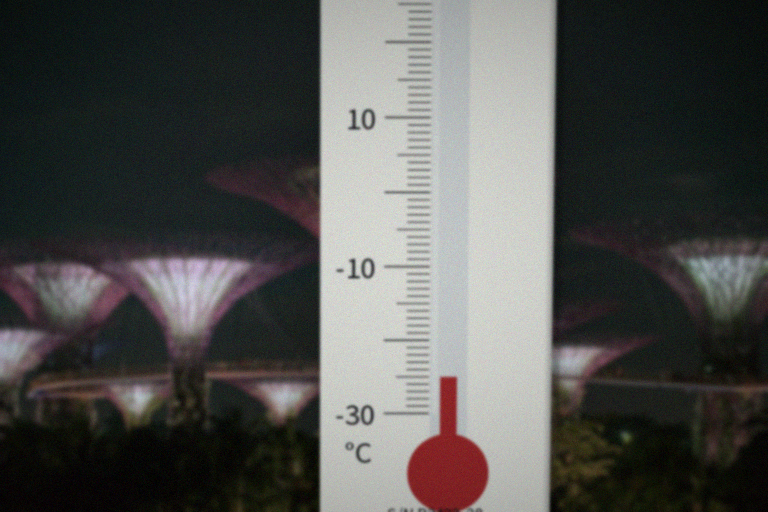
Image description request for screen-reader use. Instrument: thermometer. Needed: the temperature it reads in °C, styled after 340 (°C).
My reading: -25 (°C)
